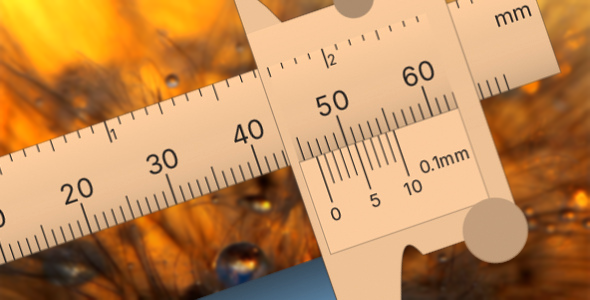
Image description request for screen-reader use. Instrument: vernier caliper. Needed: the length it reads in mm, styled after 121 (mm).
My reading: 46.4 (mm)
